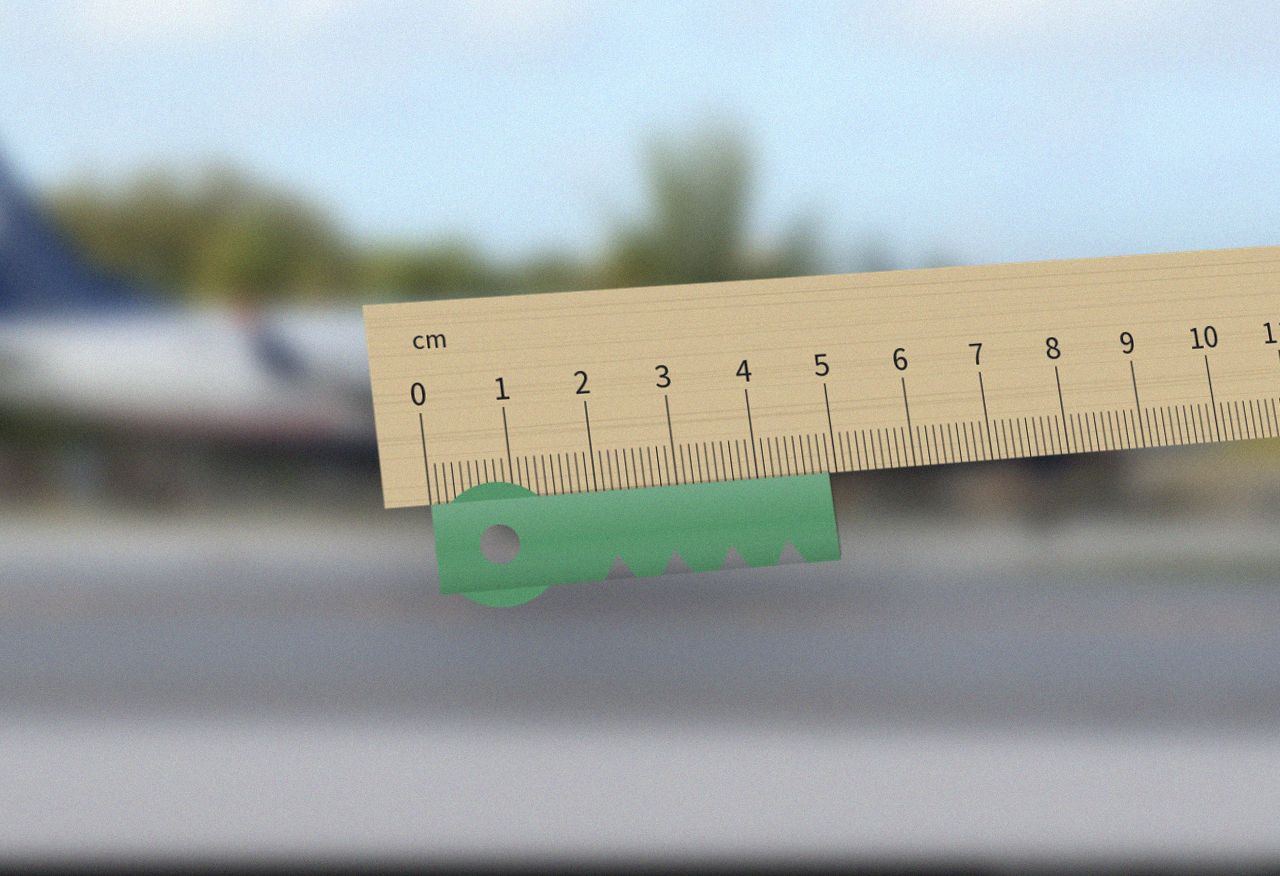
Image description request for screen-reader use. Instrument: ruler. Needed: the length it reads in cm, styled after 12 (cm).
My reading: 4.9 (cm)
